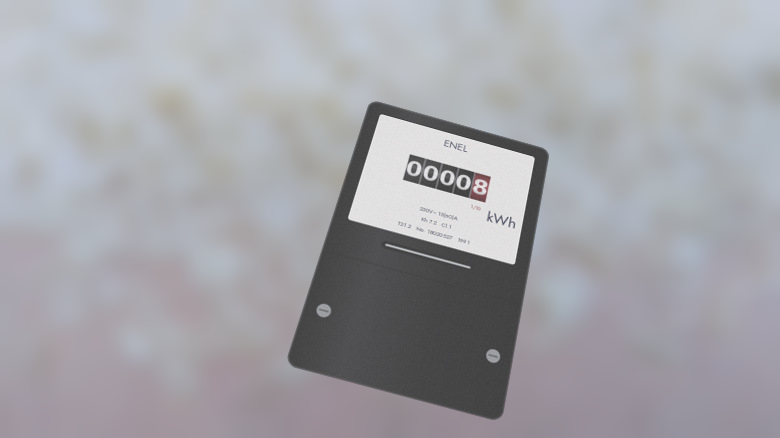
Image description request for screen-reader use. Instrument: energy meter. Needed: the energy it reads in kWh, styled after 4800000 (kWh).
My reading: 0.8 (kWh)
